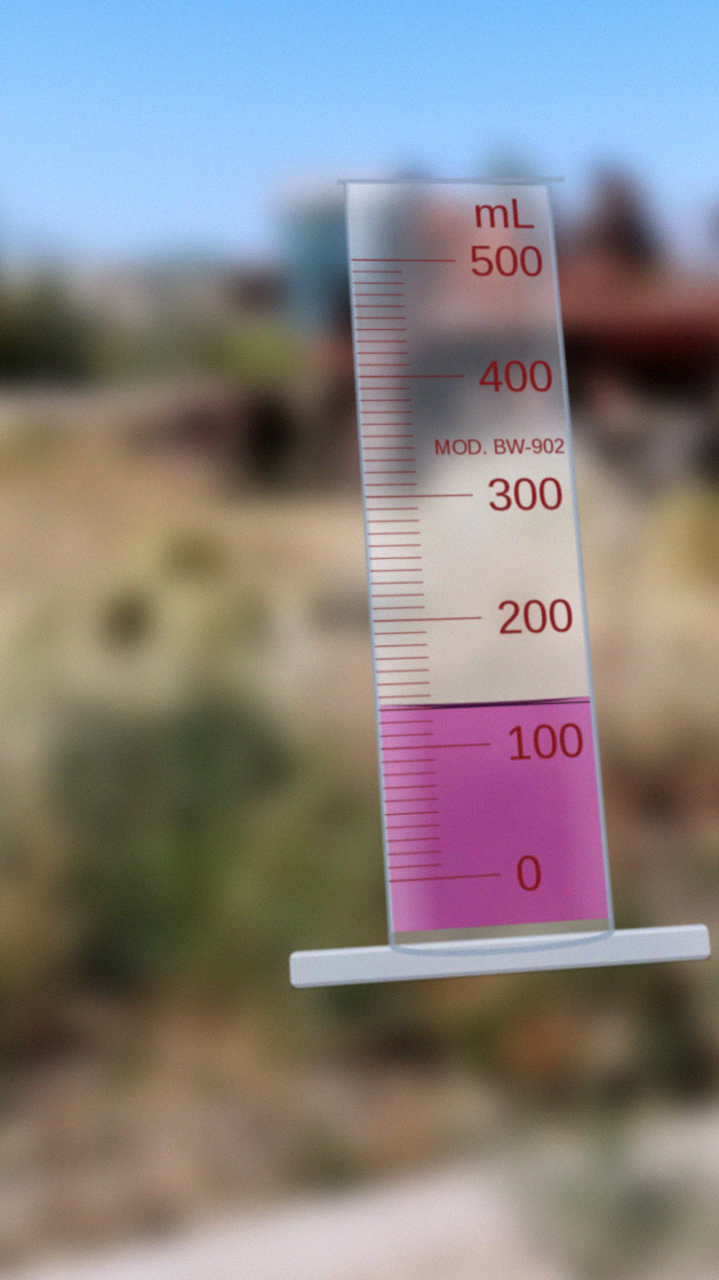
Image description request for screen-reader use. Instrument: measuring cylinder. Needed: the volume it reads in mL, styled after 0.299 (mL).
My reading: 130 (mL)
